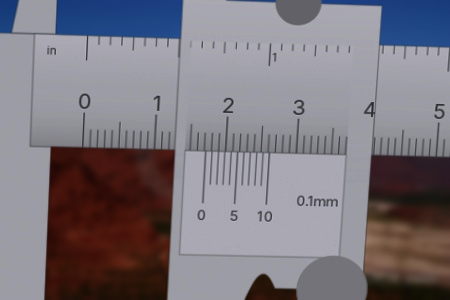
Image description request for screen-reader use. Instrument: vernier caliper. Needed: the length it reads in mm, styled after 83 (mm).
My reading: 17.2 (mm)
